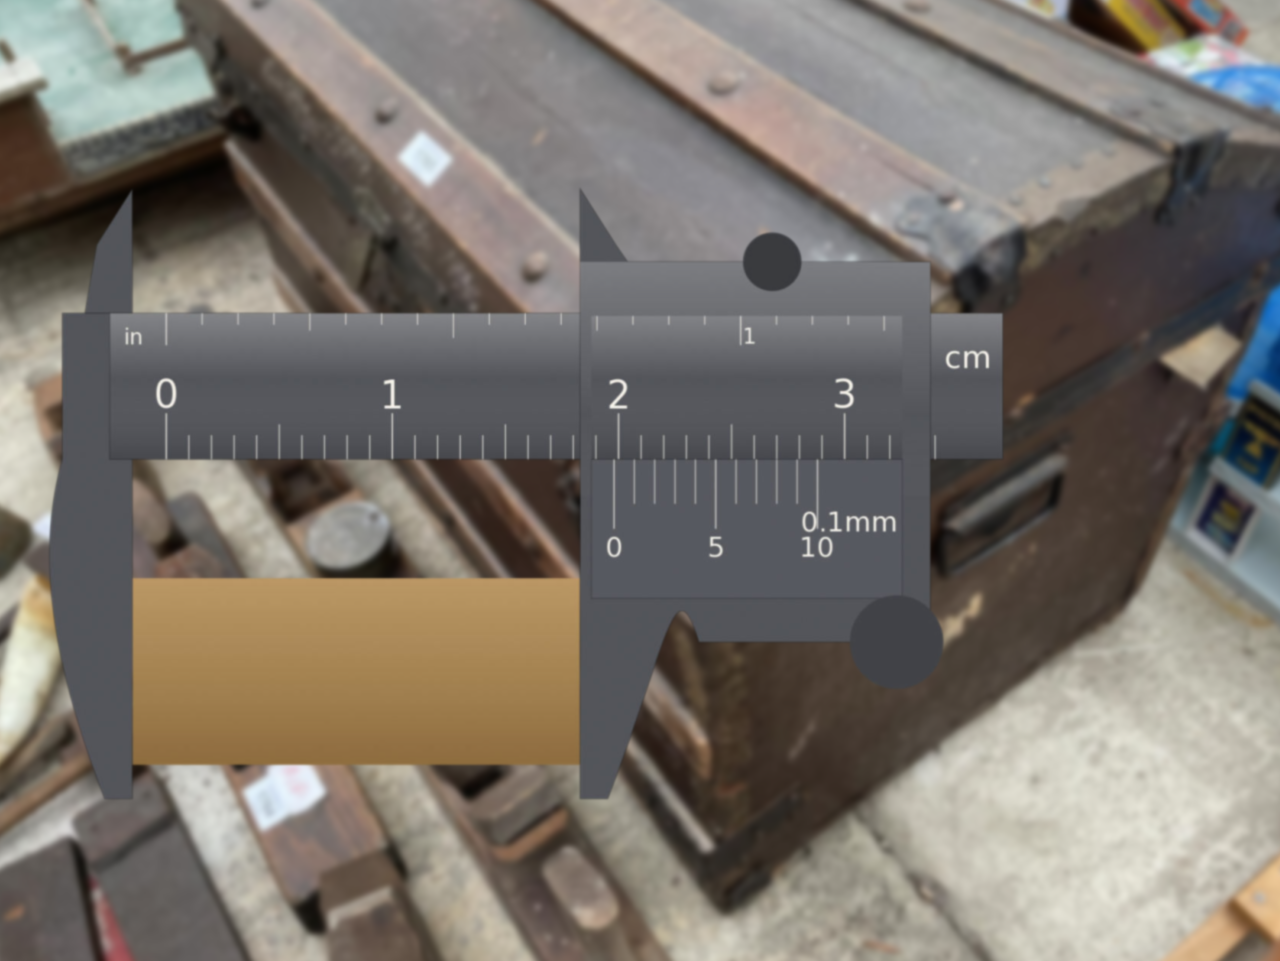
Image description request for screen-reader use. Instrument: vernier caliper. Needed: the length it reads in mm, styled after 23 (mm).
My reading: 19.8 (mm)
